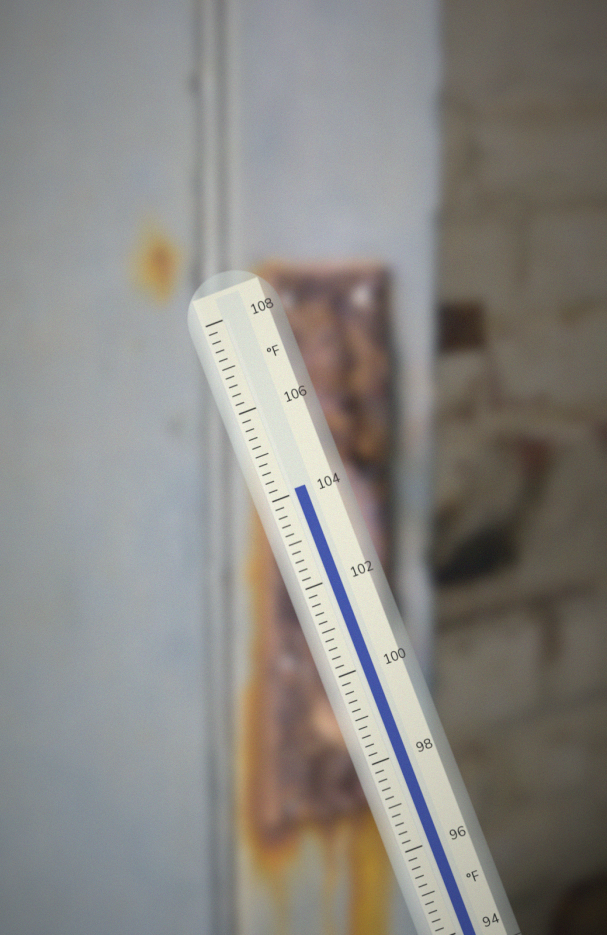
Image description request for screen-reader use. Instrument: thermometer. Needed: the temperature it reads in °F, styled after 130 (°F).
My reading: 104.1 (°F)
